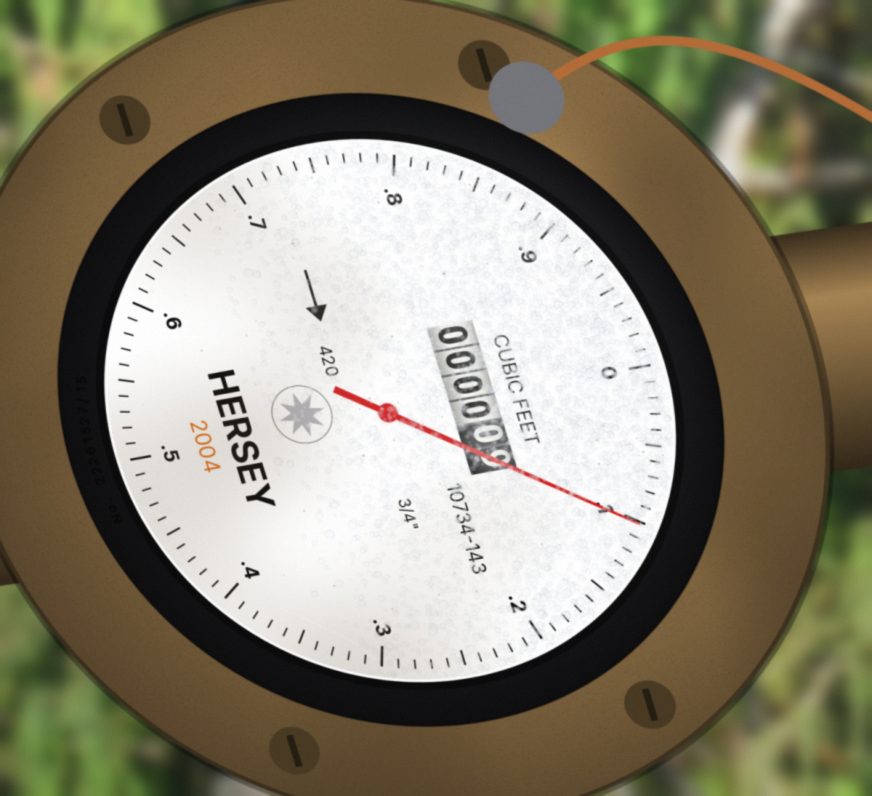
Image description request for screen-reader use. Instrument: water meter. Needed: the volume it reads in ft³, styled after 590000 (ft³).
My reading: 9.10 (ft³)
